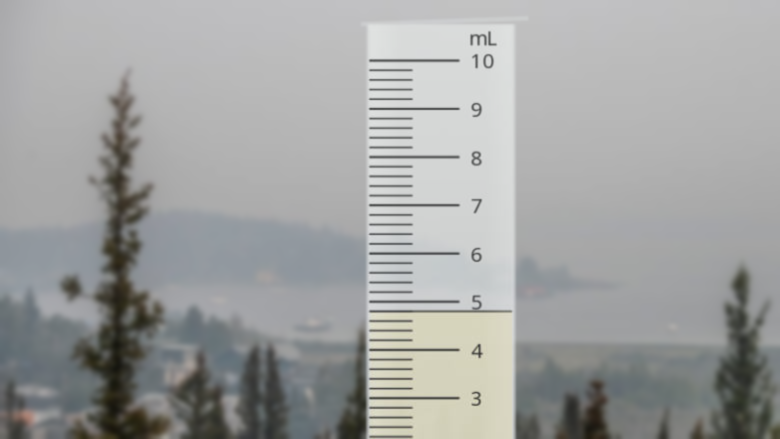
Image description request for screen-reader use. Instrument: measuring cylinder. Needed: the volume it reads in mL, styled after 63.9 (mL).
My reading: 4.8 (mL)
